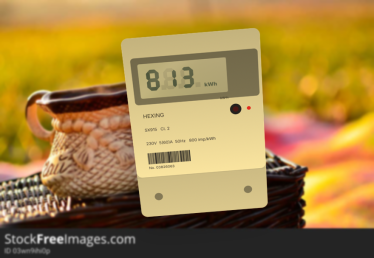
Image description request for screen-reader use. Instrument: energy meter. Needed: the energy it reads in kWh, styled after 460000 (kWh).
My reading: 813 (kWh)
